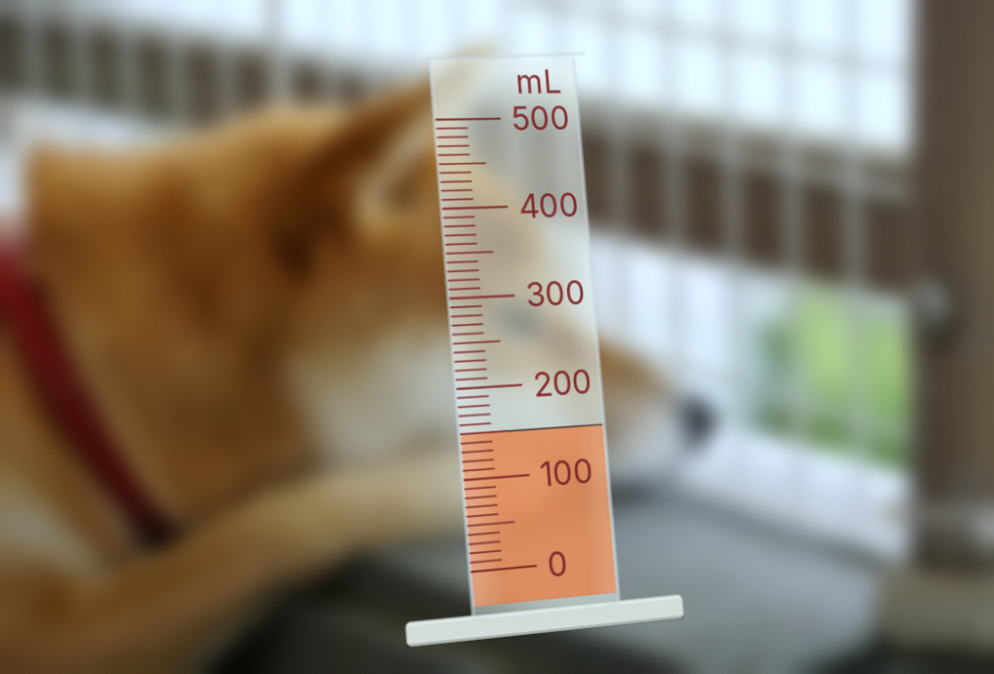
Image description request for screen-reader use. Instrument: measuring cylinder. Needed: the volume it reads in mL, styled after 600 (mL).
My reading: 150 (mL)
